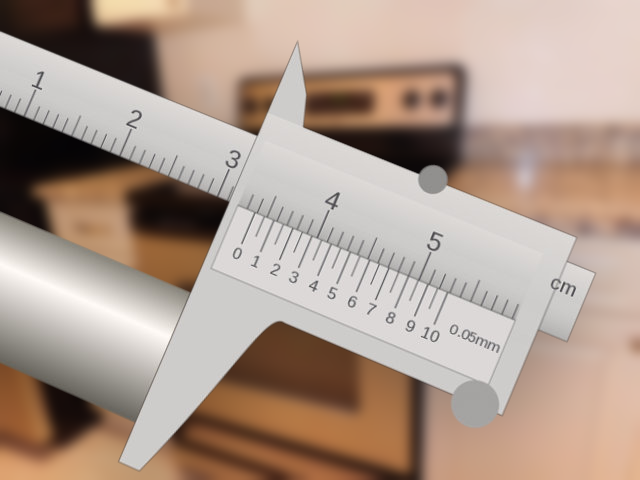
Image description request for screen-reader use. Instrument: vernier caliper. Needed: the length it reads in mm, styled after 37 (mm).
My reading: 33.8 (mm)
